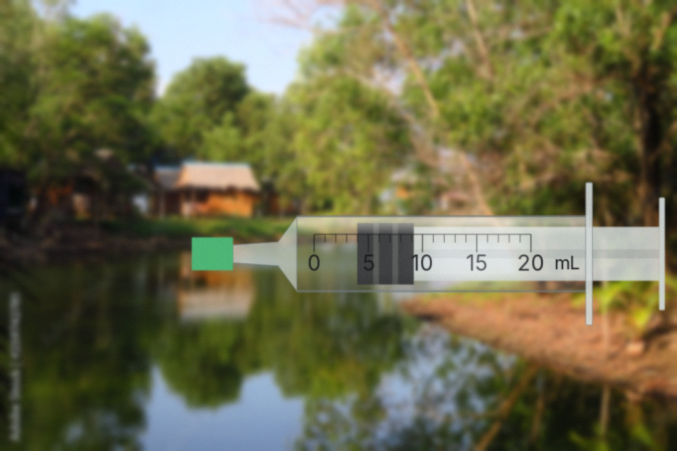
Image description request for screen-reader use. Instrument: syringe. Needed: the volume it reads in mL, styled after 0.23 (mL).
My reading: 4 (mL)
